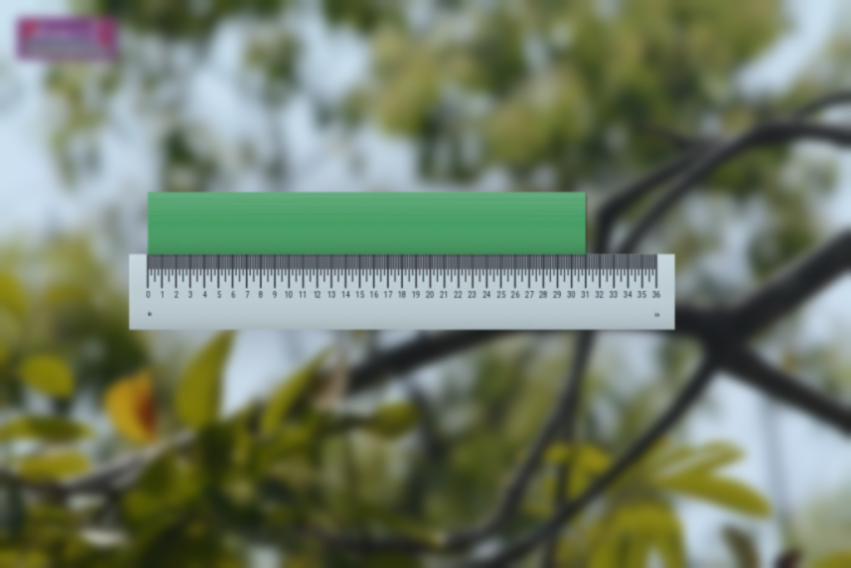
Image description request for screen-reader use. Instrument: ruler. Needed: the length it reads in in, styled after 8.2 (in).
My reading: 31 (in)
